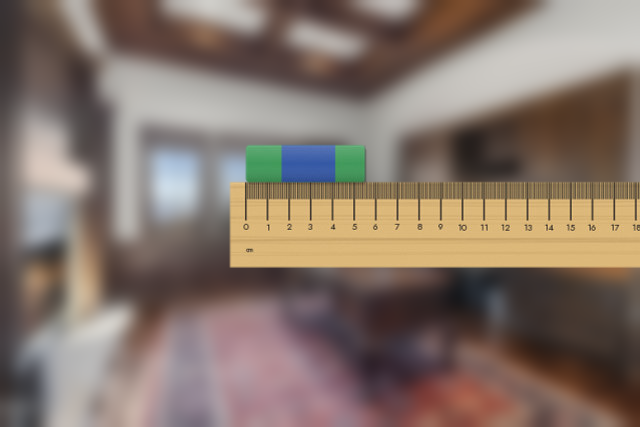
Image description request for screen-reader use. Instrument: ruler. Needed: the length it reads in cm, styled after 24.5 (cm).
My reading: 5.5 (cm)
